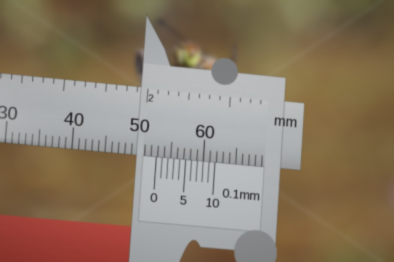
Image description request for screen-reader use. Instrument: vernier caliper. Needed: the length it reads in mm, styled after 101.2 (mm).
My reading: 52.8 (mm)
